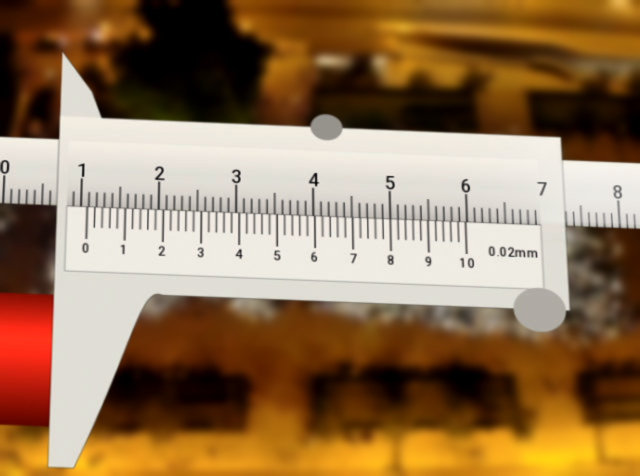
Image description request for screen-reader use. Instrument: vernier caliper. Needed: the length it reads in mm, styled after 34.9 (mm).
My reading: 10.8 (mm)
